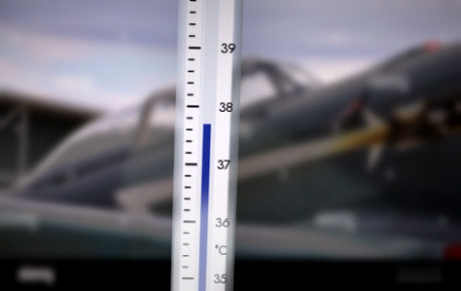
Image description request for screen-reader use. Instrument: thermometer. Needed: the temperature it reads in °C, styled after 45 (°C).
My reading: 37.7 (°C)
